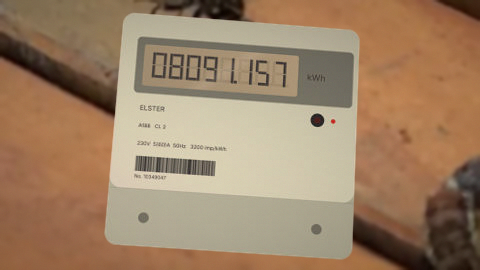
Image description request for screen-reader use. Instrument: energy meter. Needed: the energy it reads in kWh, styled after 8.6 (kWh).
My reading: 8091.157 (kWh)
